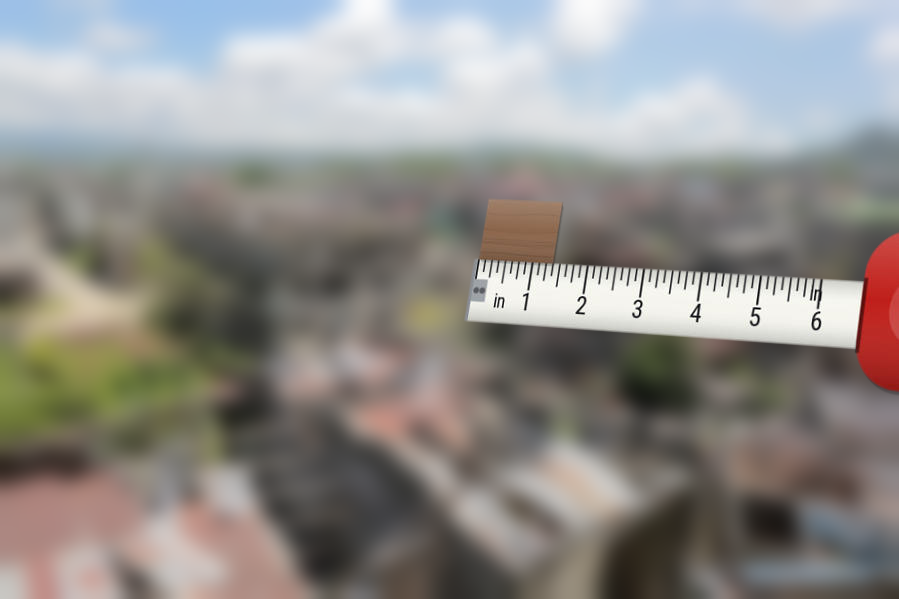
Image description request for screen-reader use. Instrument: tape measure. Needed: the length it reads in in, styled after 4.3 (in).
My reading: 1.375 (in)
